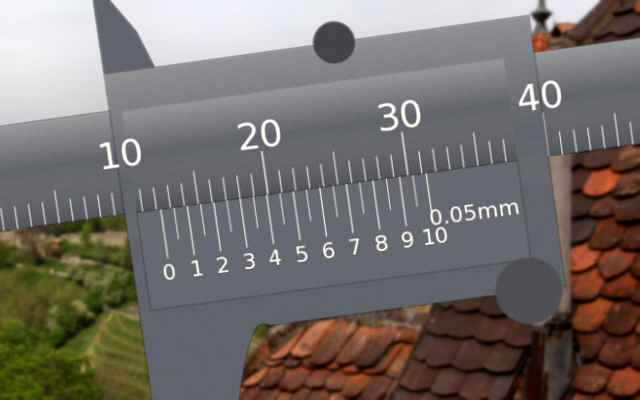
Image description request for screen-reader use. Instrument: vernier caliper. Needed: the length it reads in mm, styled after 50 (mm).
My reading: 12.3 (mm)
